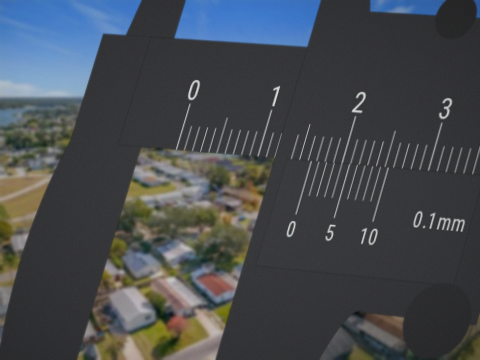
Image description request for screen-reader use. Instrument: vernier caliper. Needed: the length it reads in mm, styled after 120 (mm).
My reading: 16.4 (mm)
